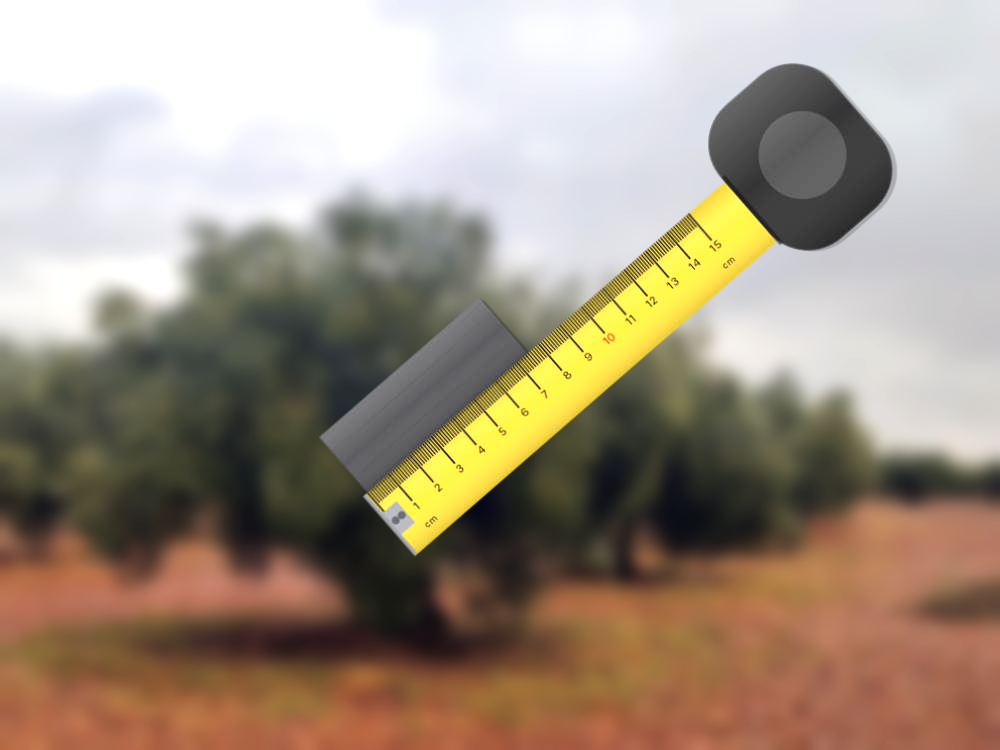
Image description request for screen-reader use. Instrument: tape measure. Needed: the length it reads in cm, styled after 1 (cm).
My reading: 7.5 (cm)
